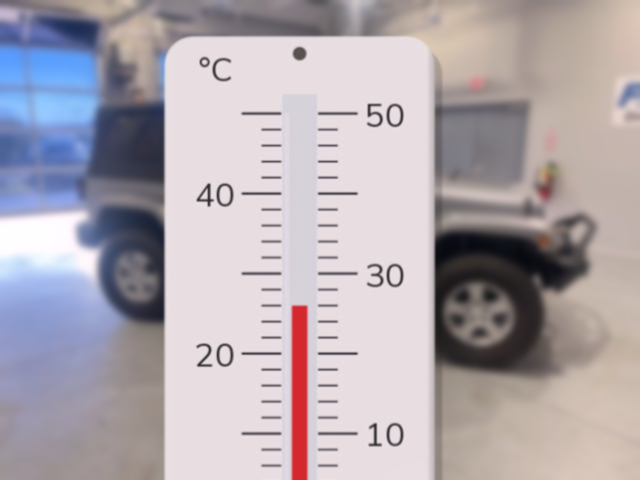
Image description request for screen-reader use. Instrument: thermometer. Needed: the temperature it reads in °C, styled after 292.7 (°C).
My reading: 26 (°C)
